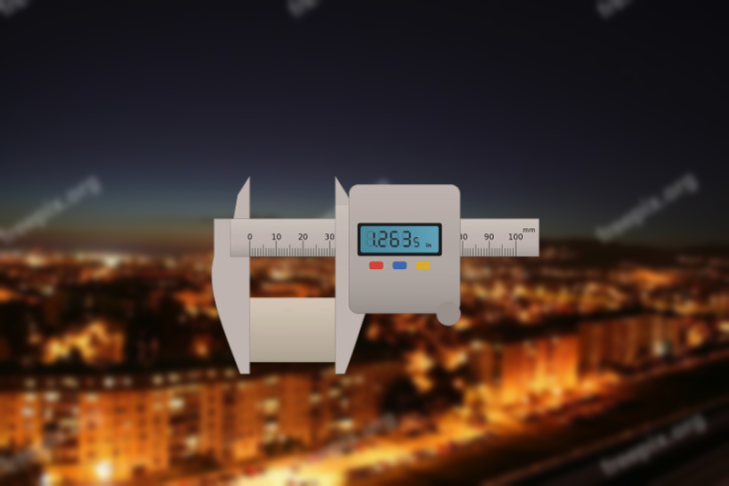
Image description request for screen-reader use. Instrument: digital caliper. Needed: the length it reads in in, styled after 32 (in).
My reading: 1.2635 (in)
